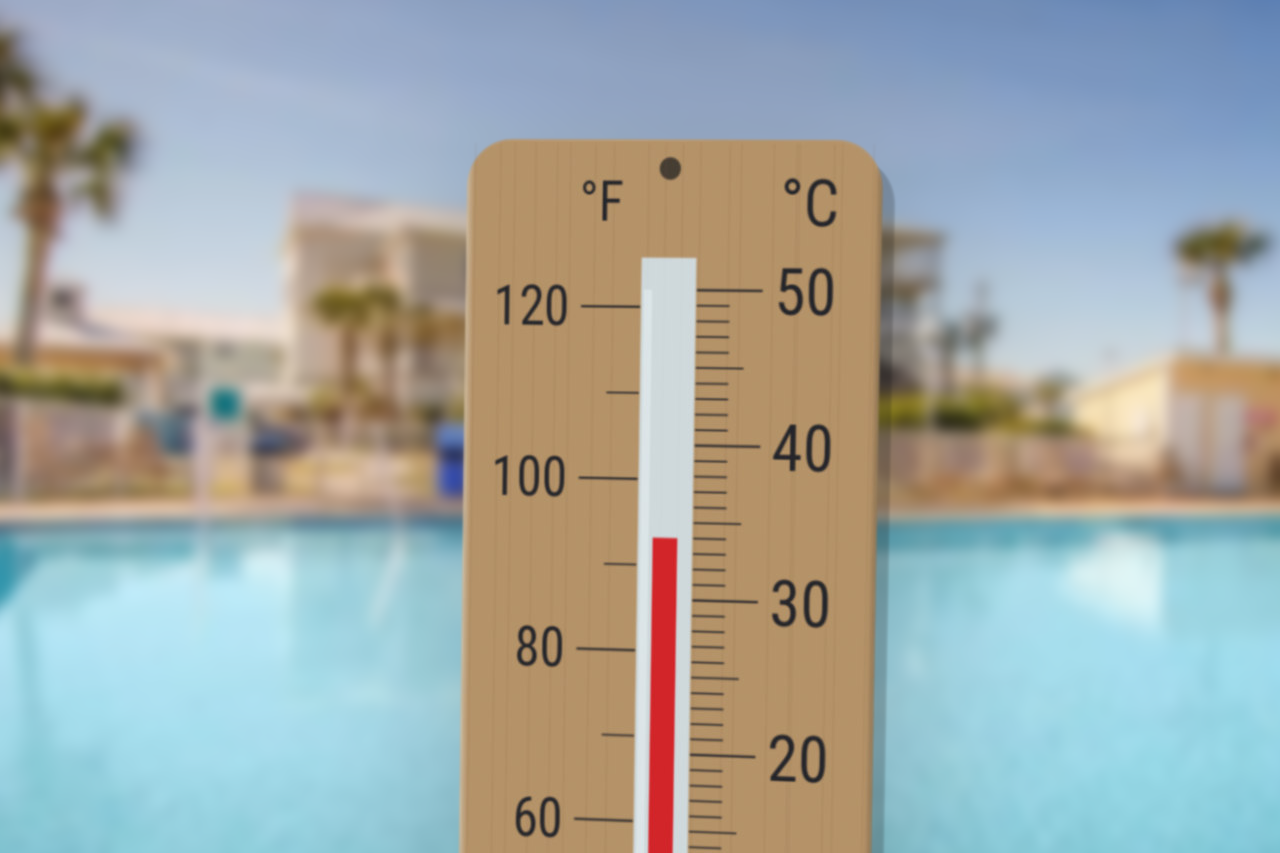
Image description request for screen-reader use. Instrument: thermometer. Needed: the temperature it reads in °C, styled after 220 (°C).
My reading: 34 (°C)
